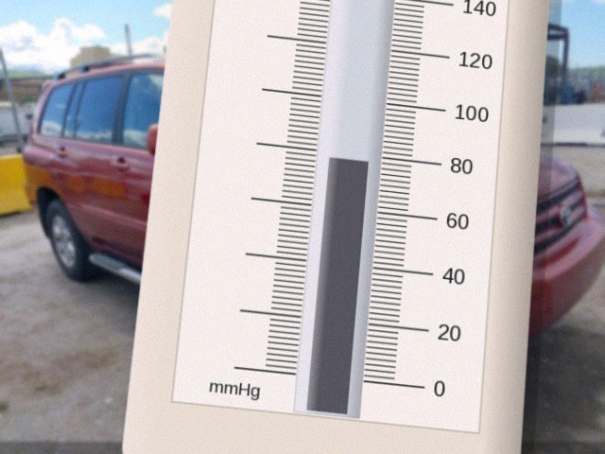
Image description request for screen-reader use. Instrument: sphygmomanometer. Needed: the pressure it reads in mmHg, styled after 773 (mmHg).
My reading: 78 (mmHg)
